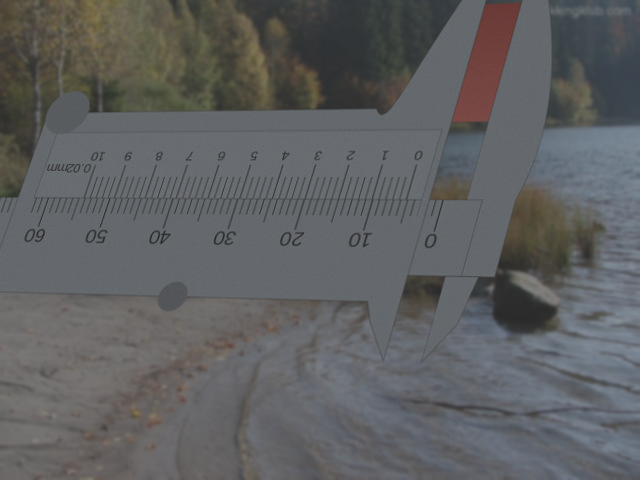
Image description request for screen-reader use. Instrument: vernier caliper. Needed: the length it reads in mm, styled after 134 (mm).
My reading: 5.2 (mm)
